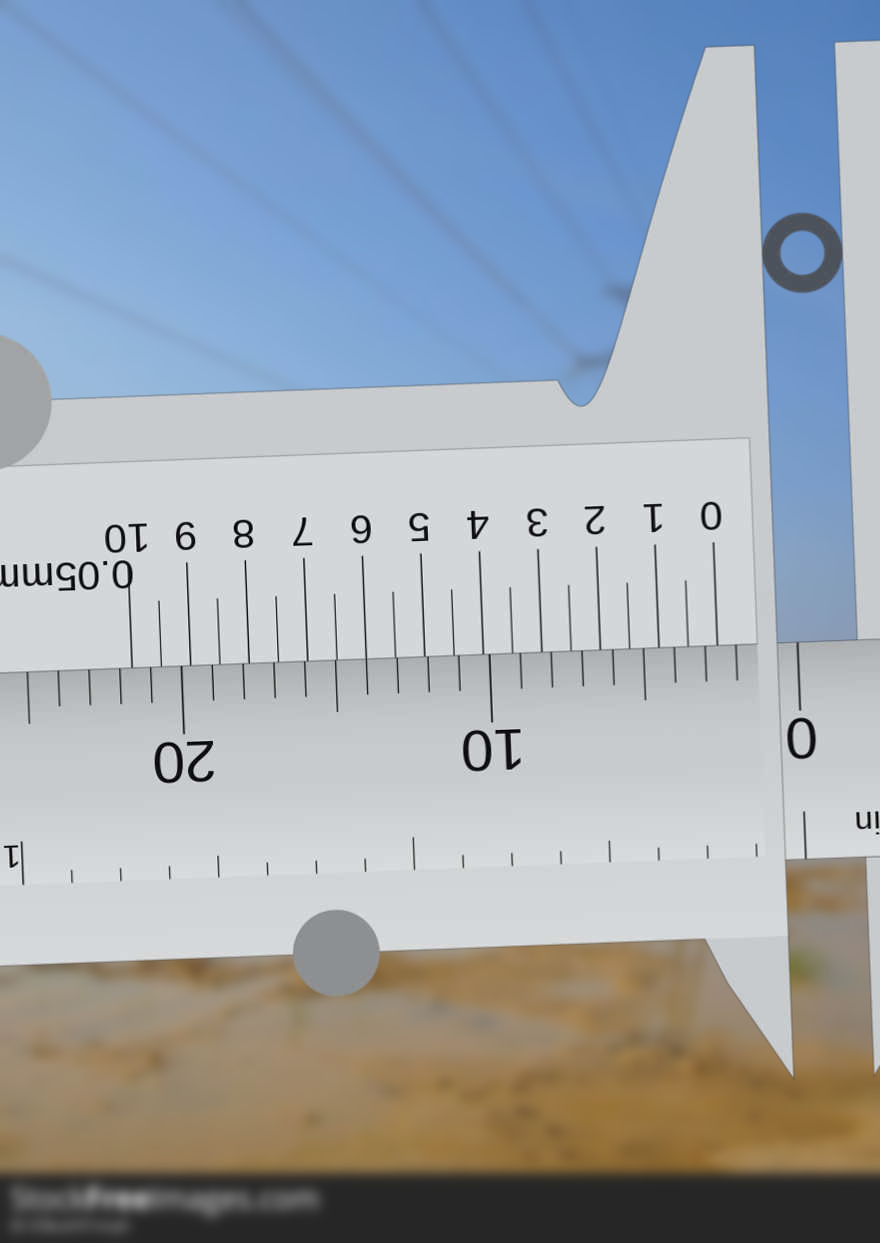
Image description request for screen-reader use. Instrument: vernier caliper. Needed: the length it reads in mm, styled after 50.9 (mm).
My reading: 2.60 (mm)
